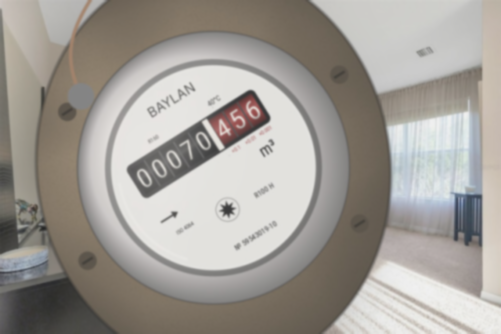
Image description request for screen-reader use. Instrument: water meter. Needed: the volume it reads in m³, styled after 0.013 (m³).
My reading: 70.456 (m³)
